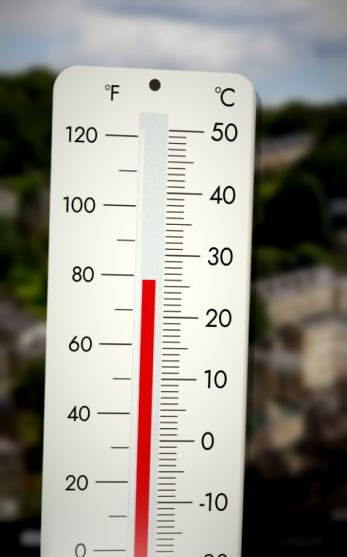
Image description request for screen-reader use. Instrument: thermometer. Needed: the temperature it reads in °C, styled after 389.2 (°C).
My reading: 26 (°C)
